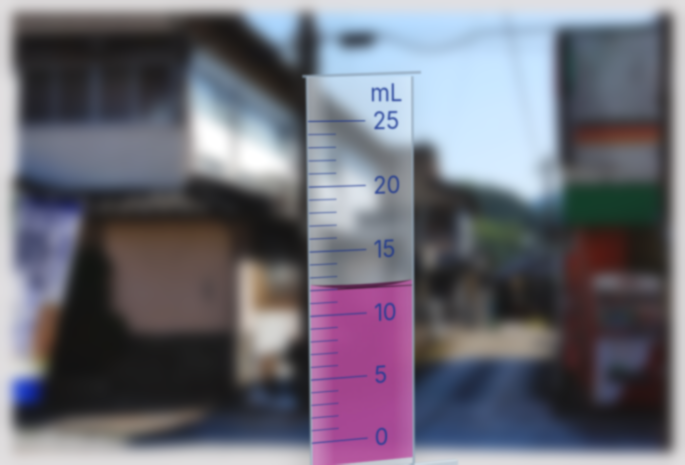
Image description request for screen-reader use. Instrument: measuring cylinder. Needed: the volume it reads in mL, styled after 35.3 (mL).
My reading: 12 (mL)
